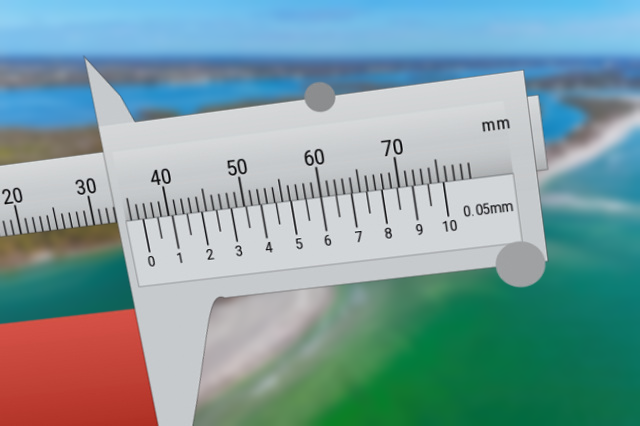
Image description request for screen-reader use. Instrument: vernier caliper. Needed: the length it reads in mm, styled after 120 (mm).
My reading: 36.6 (mm)
